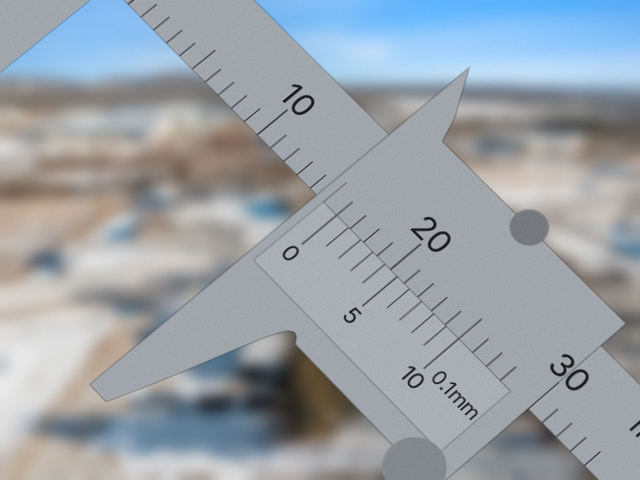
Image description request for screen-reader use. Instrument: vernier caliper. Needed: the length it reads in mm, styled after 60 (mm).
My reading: 16.0 (mm)
